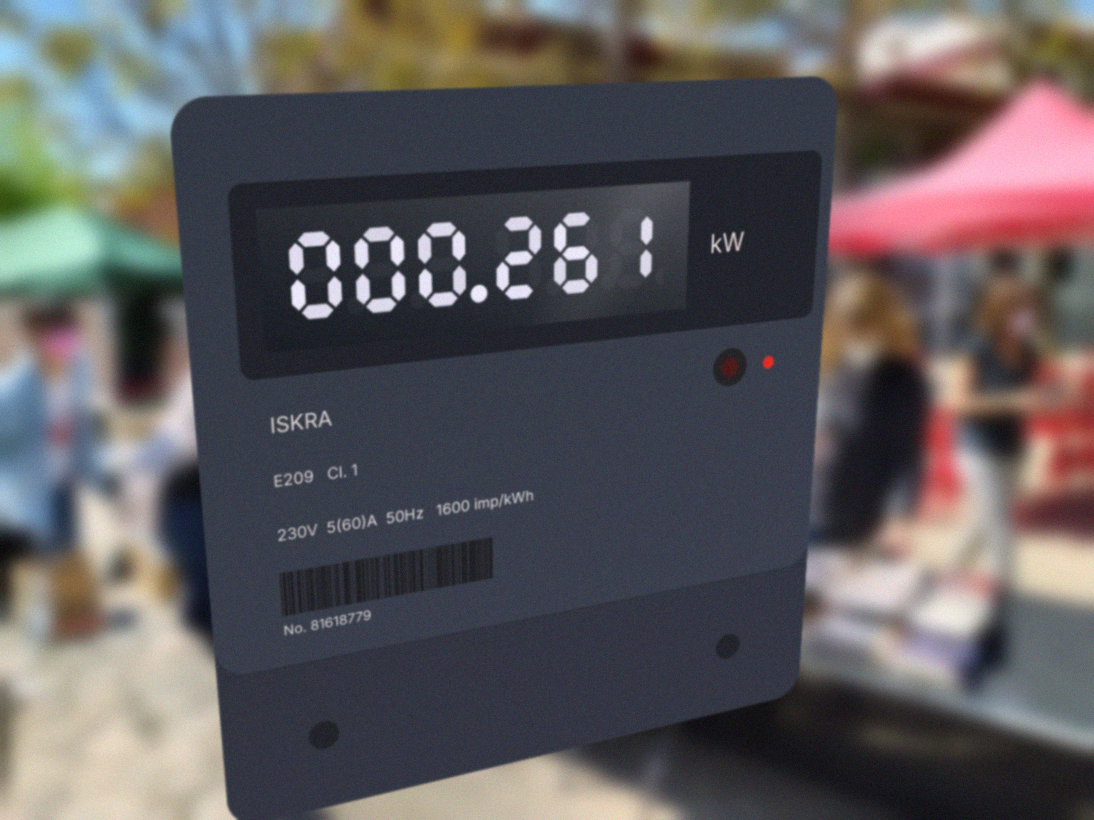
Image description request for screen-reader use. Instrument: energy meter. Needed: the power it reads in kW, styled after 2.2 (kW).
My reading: 0.261 (kW)
